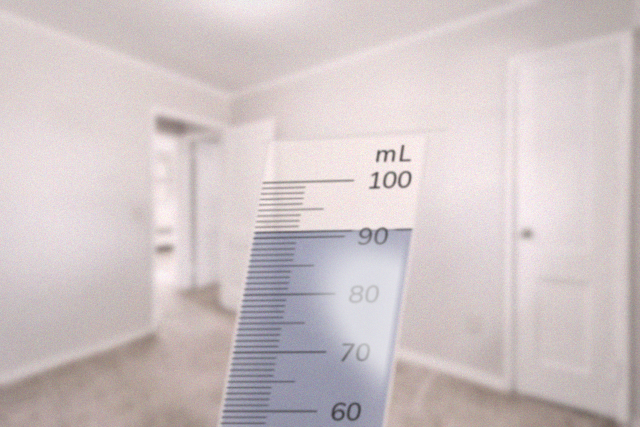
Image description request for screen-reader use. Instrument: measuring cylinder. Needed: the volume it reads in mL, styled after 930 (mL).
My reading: 91 (mL)
